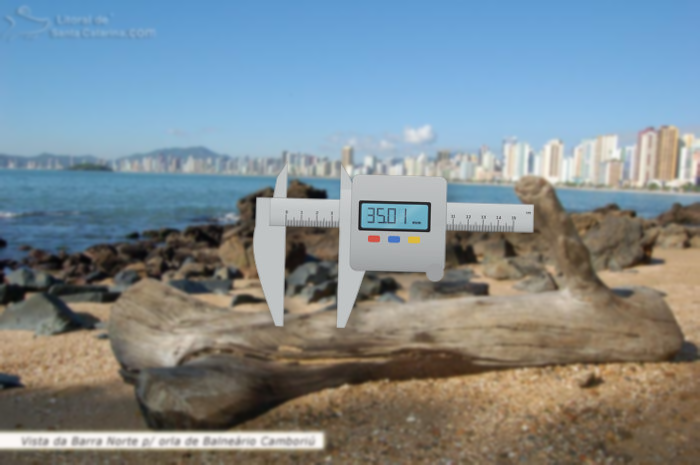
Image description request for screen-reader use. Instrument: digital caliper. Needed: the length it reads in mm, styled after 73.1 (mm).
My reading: 35.01 (mm)
